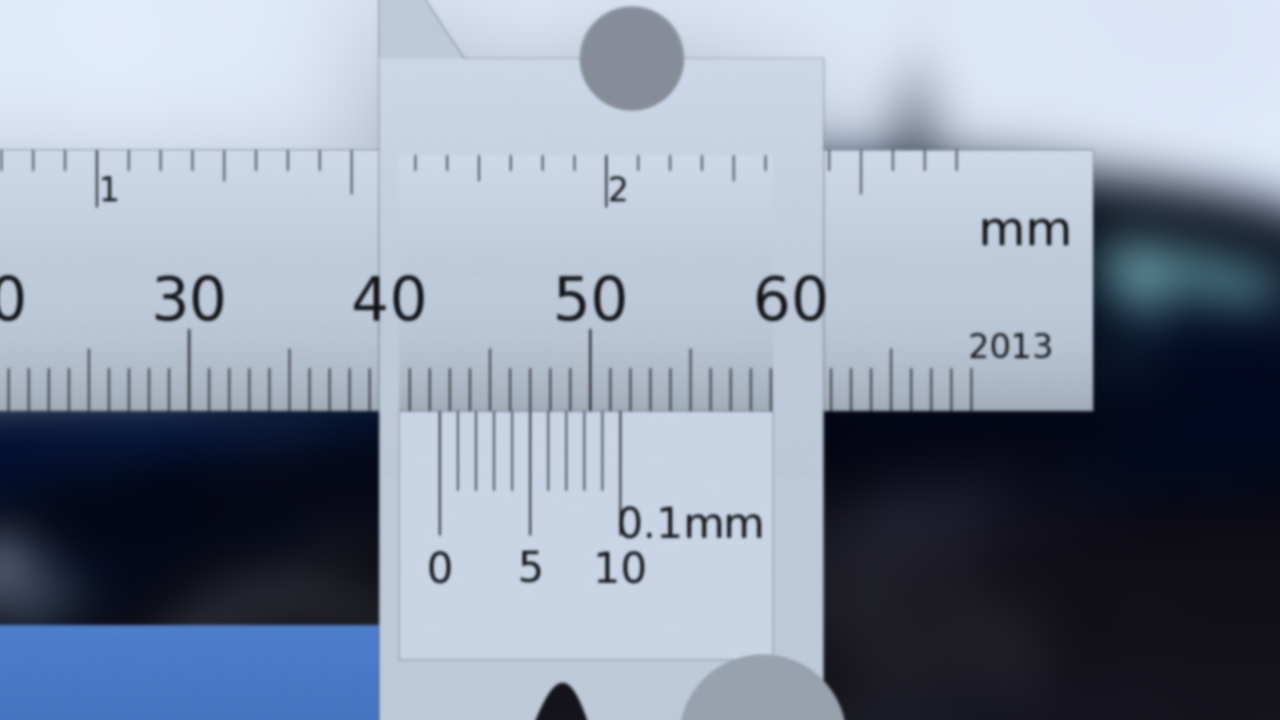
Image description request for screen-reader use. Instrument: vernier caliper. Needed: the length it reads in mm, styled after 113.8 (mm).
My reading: 42.5 (mm)
